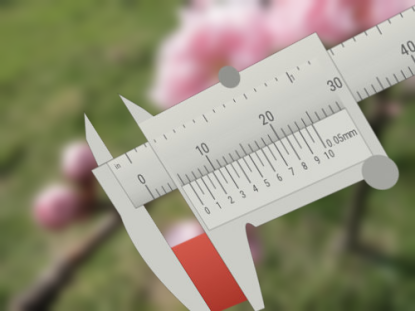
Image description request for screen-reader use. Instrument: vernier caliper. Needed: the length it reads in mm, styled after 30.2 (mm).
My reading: 5.8 (mm)
